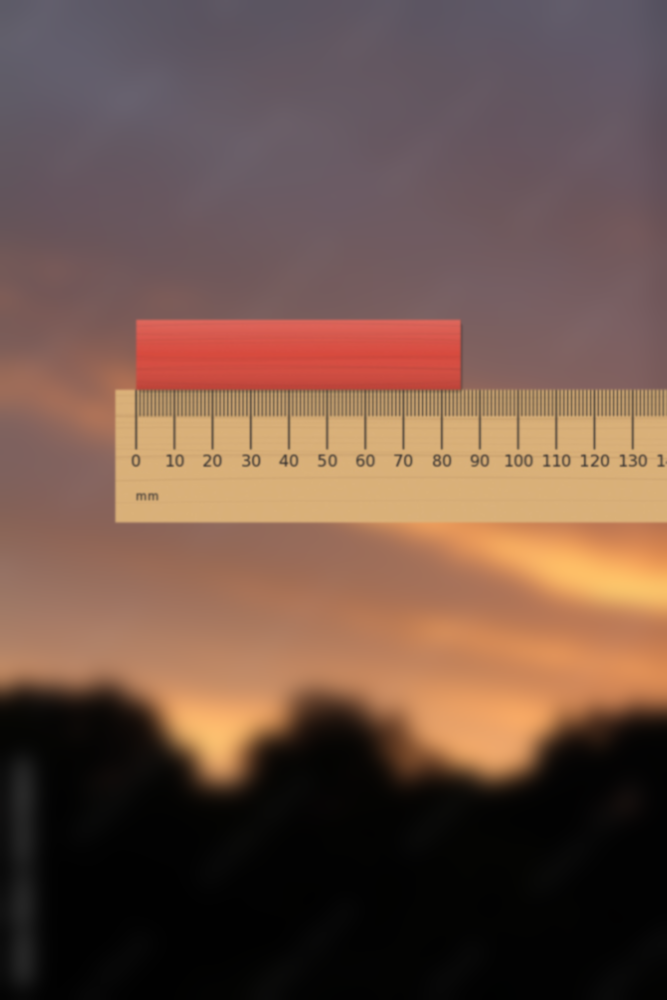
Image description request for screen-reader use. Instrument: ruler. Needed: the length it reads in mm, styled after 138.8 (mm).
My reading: 85 (mm)
